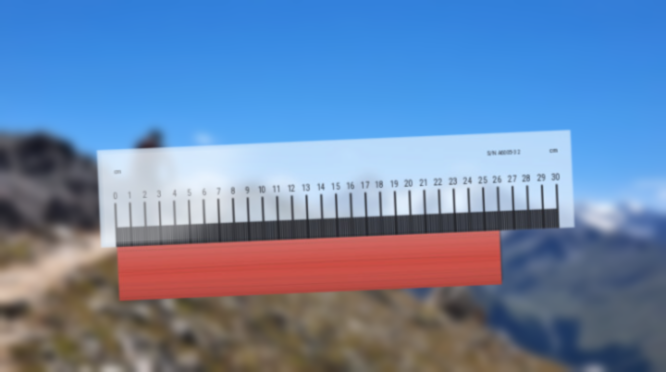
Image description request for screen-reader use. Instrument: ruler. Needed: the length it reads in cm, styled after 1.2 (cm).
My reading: 26 (cm)
